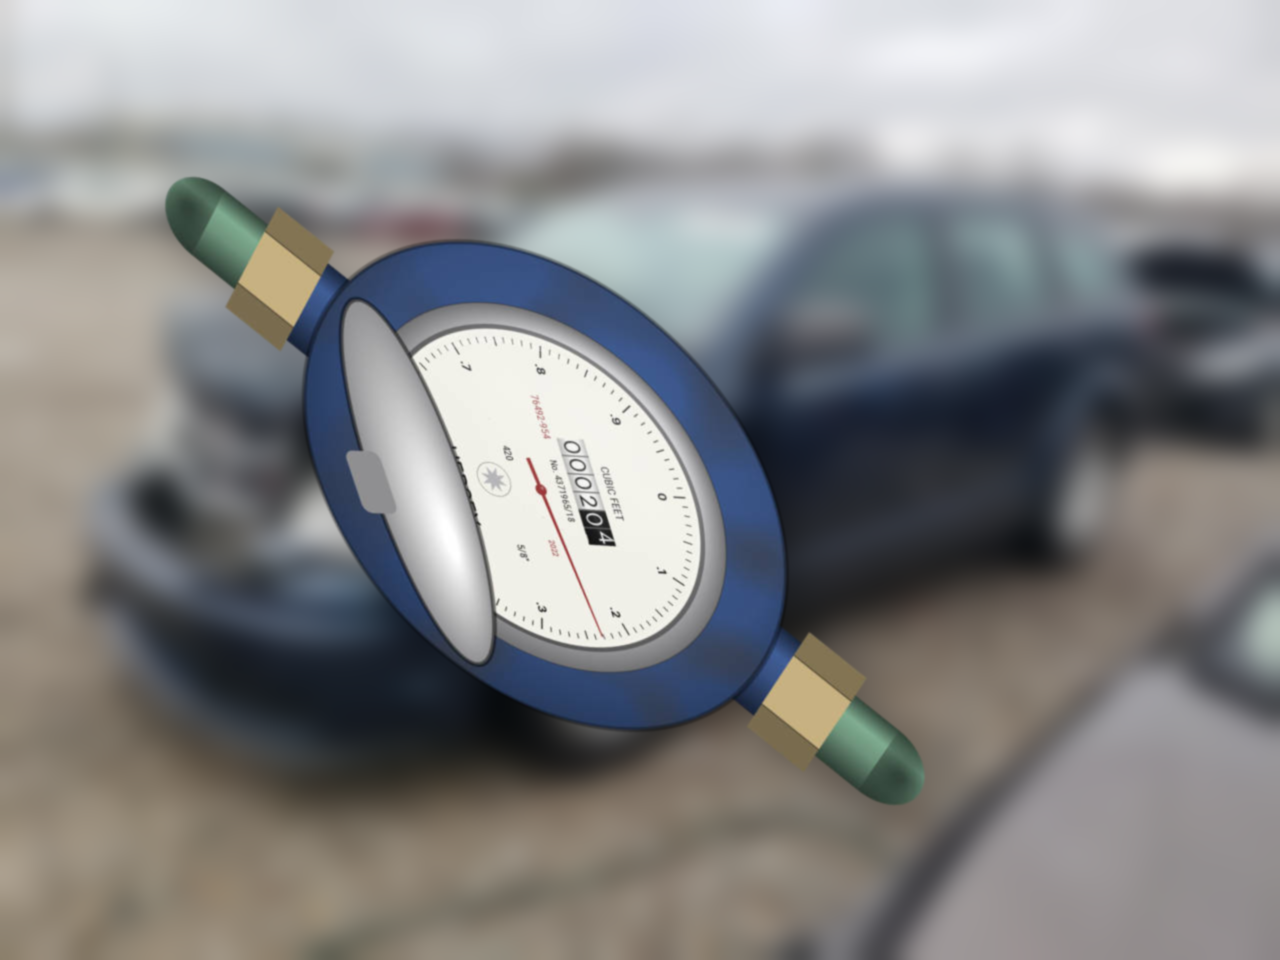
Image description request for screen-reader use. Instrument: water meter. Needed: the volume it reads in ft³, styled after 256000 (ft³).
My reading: 204.23 (ft³)
